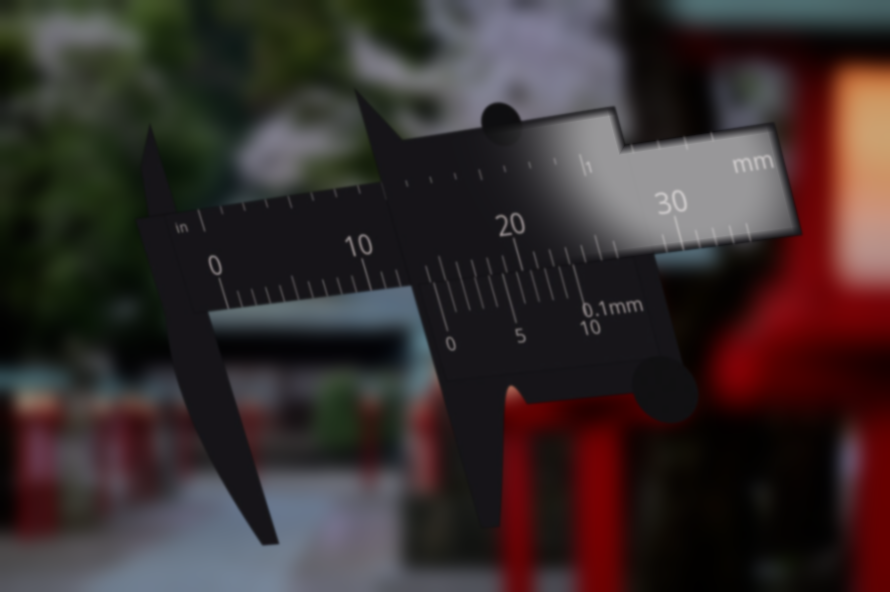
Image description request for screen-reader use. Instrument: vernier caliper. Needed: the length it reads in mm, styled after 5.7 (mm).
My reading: 14.2 (mm)
